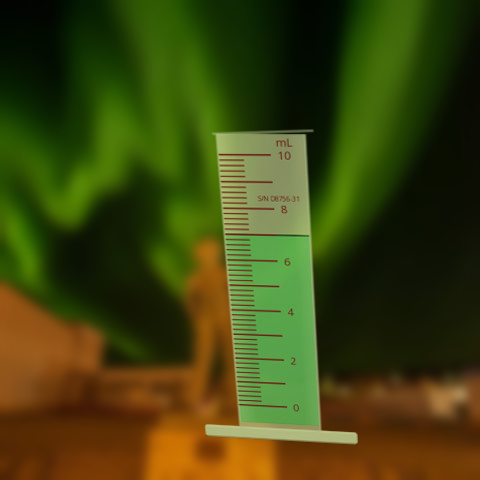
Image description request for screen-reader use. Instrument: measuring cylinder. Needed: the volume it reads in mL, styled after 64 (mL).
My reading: 7 (mL)
